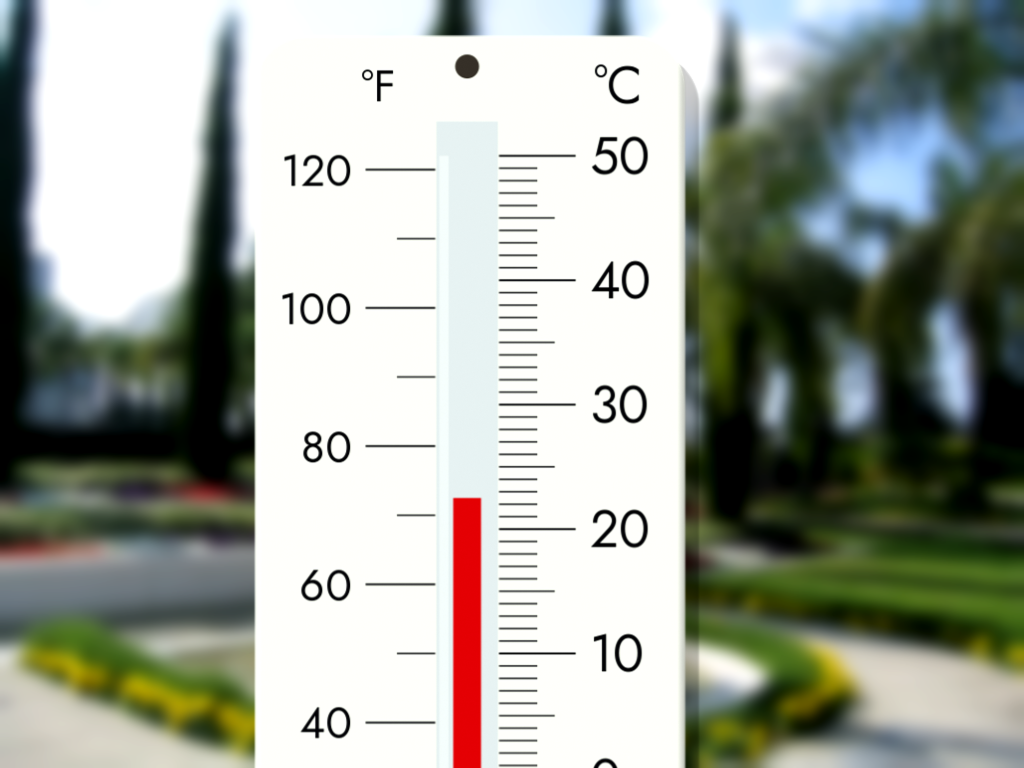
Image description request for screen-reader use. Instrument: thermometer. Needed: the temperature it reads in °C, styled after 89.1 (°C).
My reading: 22.5 (°C)
